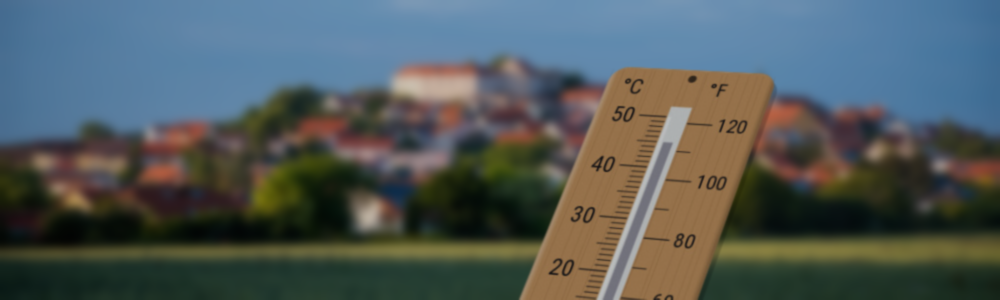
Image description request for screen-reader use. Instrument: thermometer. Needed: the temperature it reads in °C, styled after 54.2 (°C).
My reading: 45 (°C)
